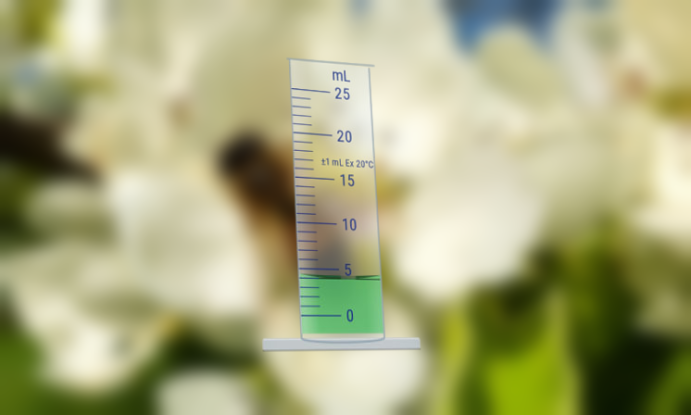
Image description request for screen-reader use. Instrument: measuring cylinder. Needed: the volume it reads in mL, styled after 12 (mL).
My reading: 4 (mL)
